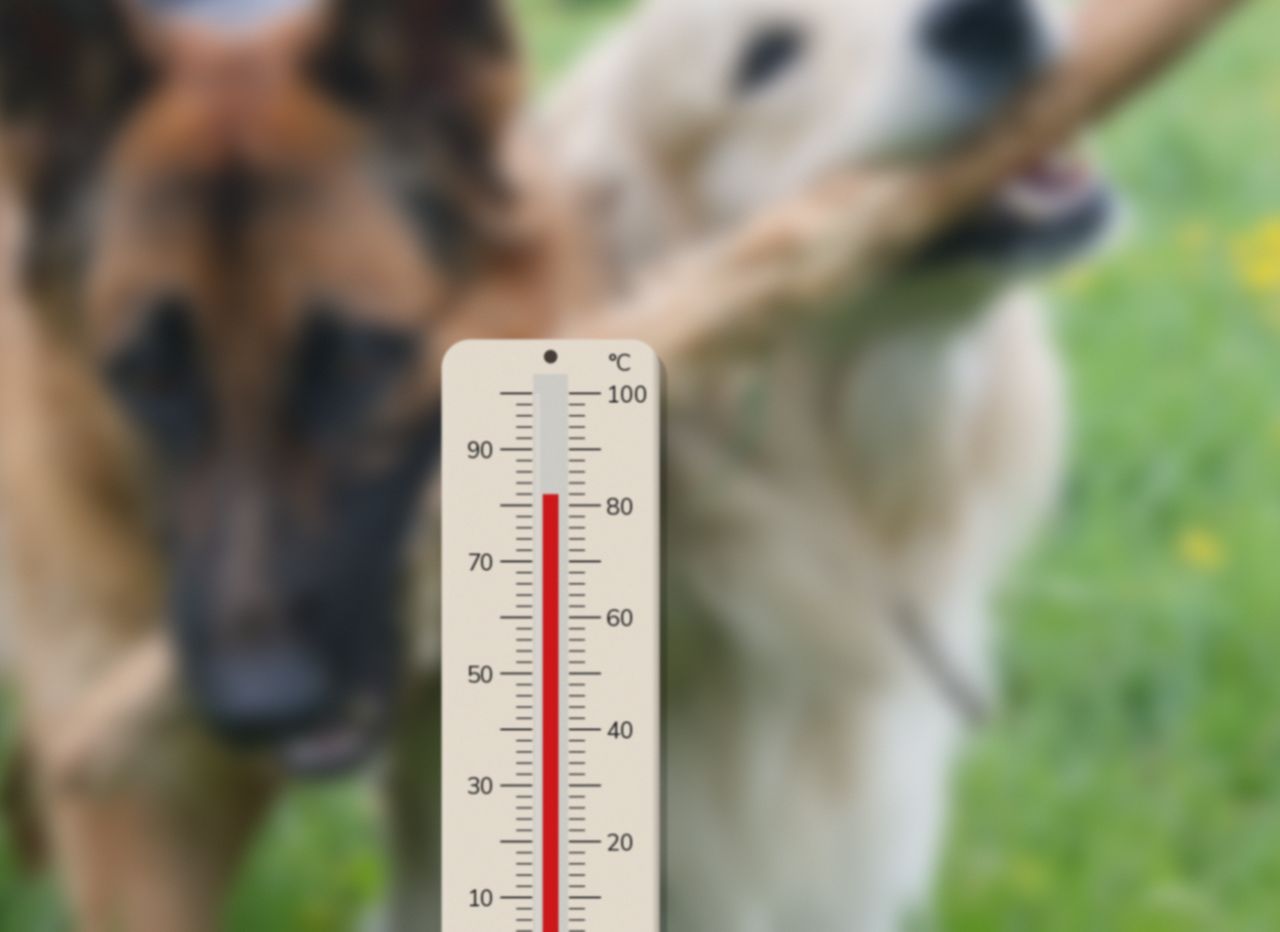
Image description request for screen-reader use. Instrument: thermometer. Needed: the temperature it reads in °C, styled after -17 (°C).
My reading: 82 (°C)
